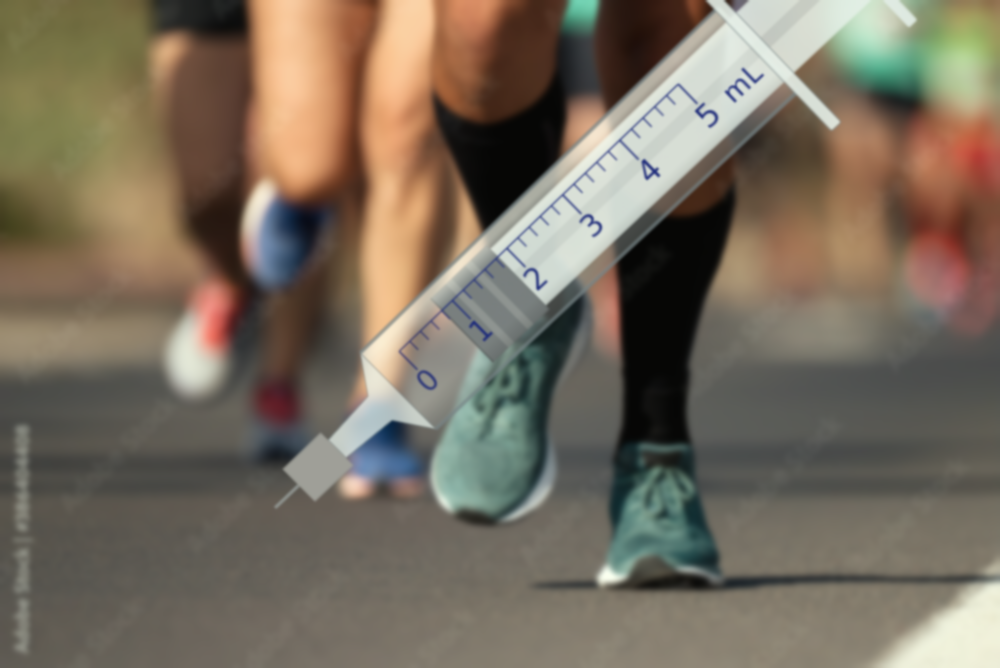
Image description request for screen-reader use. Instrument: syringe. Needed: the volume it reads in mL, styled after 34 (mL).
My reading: 0.8 (mL)
